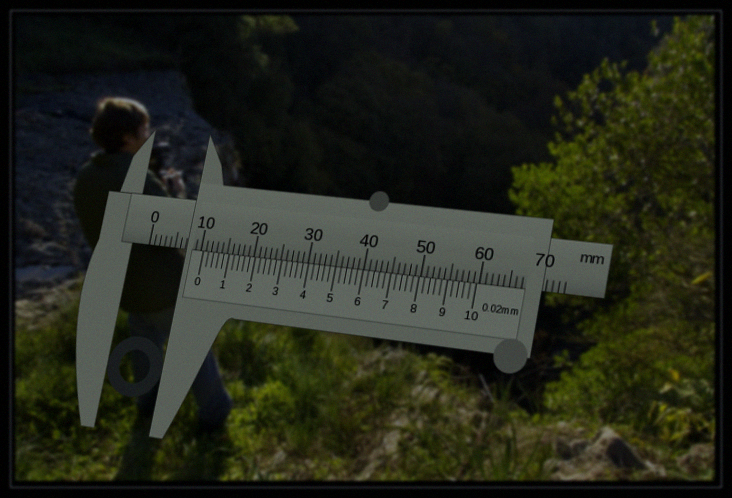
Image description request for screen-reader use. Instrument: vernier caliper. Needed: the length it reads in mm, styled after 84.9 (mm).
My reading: 10.5 (mm)
